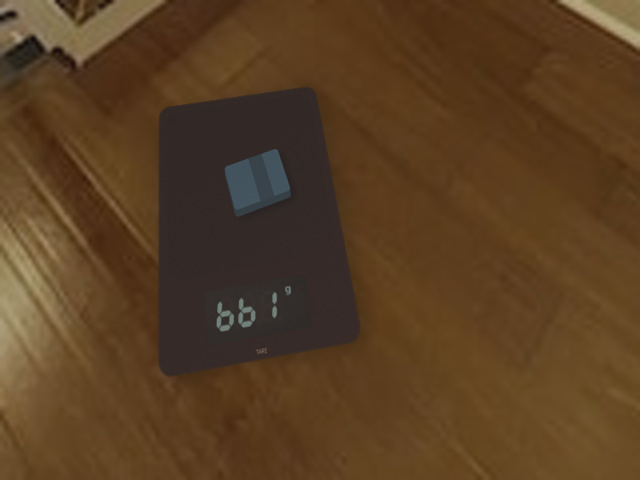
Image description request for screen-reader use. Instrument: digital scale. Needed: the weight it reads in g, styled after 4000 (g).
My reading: 661 (g)
